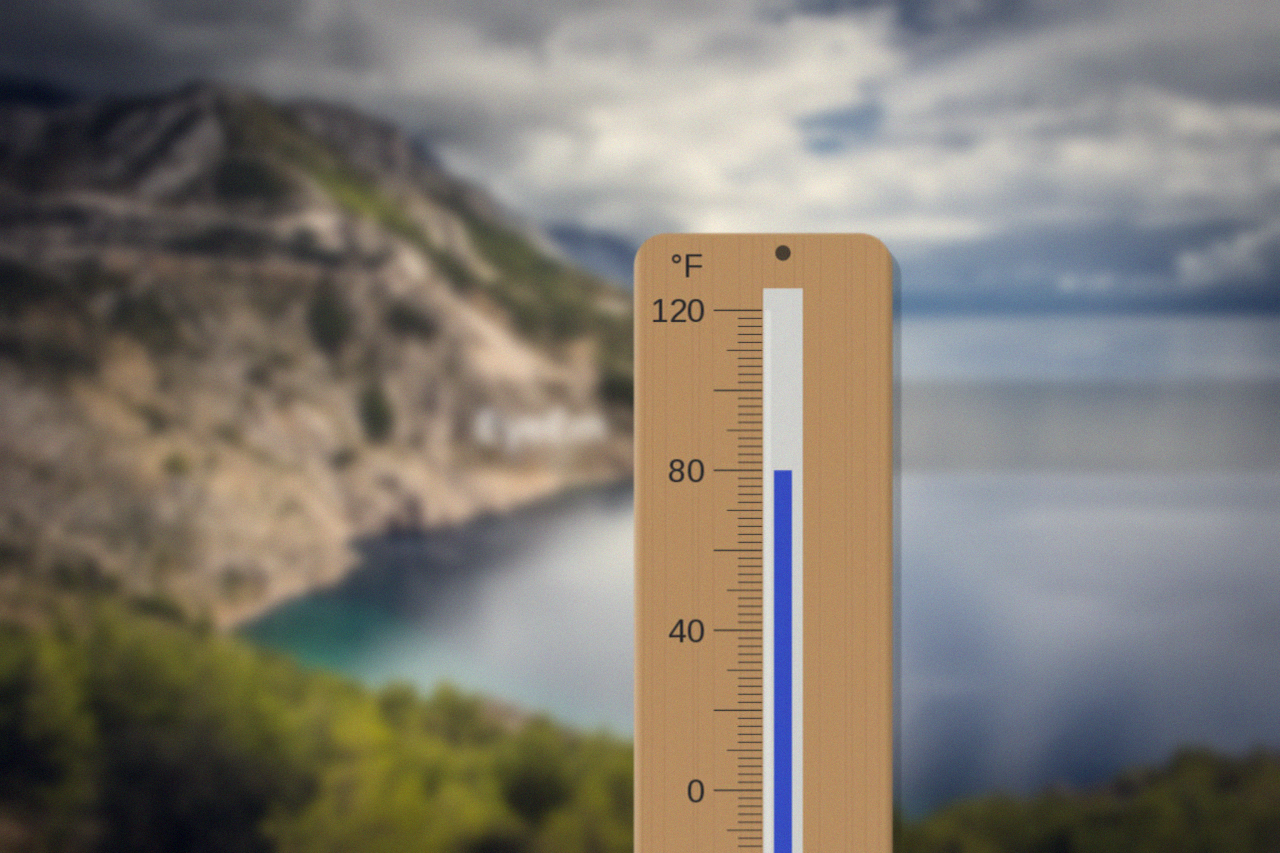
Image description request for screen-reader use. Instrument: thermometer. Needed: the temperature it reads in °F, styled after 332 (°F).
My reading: 80 (°F)
